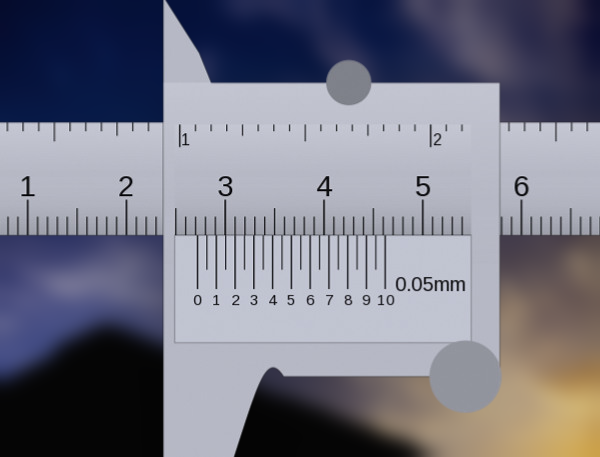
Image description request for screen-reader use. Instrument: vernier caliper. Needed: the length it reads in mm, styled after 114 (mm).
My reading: 27.2 (mm)
